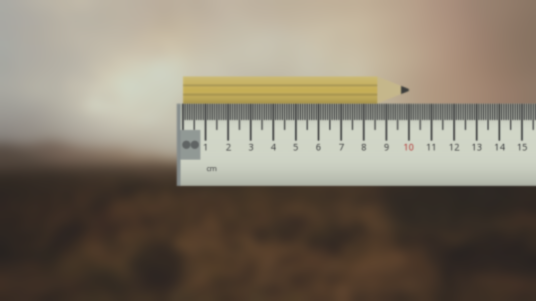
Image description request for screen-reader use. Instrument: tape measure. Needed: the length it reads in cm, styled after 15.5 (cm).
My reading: 10 (cm)
